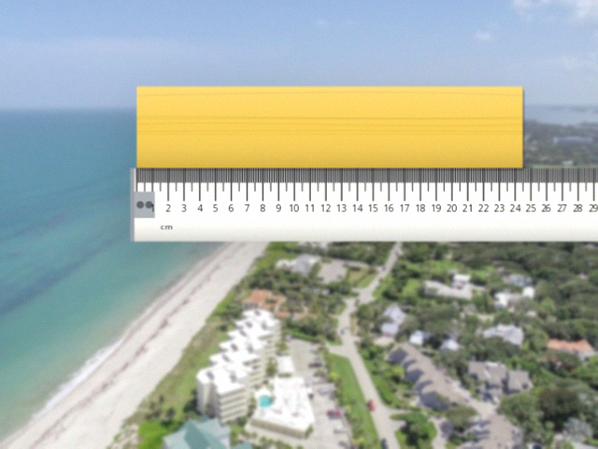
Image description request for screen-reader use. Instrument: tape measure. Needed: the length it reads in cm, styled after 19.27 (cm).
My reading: 24.5 (cm)
